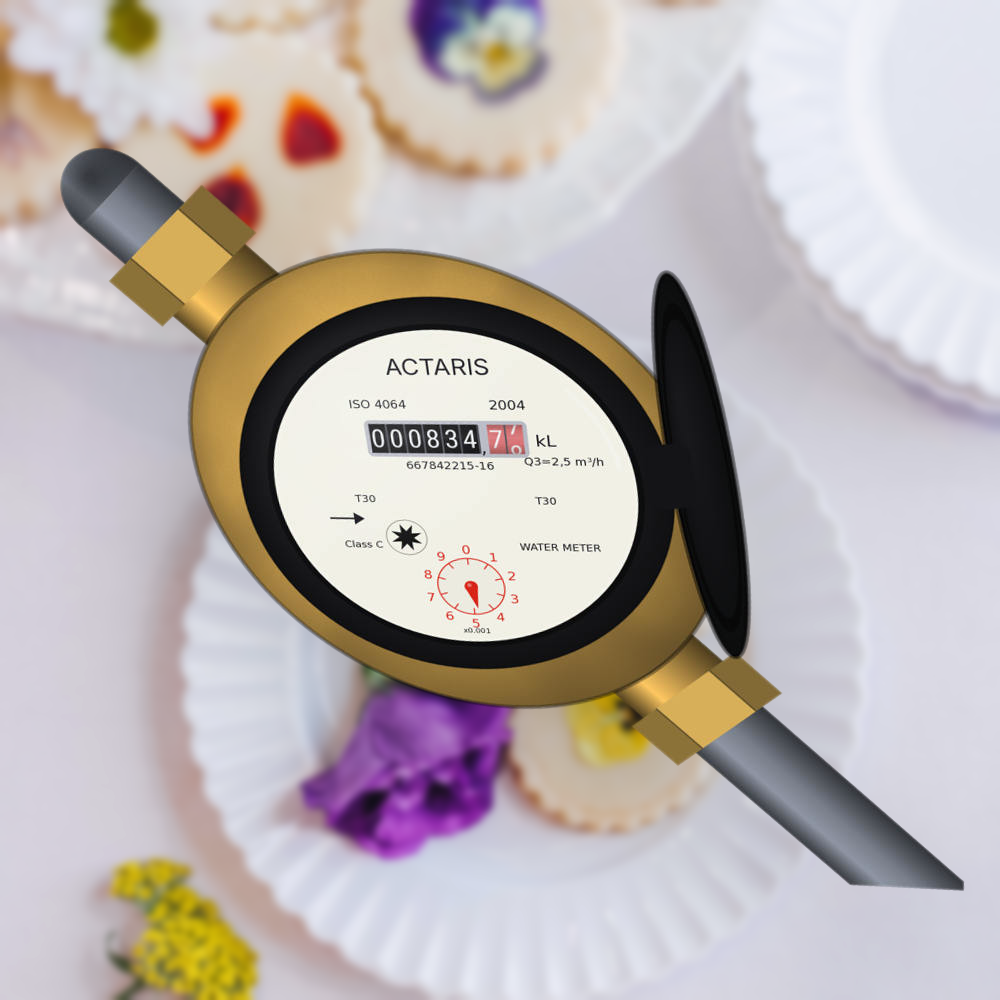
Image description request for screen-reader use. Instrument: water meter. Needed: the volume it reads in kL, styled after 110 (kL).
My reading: 834.774 (kL)
